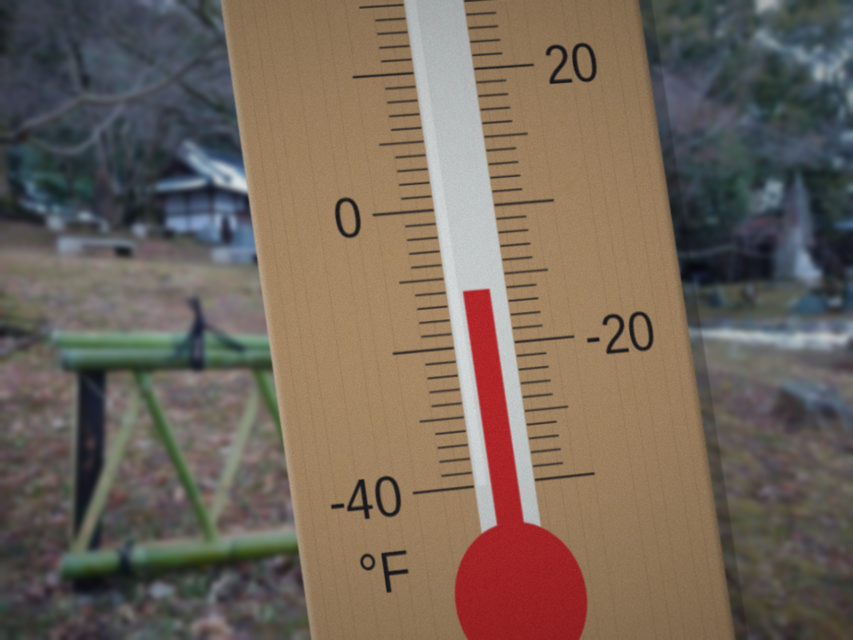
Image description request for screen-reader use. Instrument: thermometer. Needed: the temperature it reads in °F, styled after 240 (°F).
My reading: -12 (°F)
